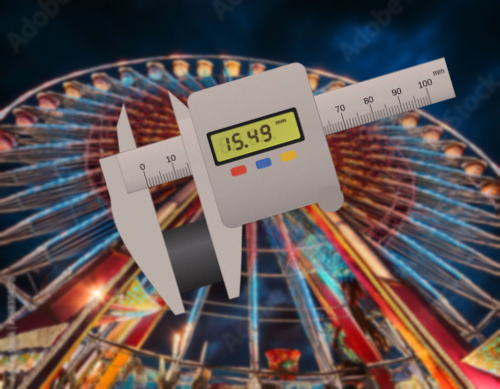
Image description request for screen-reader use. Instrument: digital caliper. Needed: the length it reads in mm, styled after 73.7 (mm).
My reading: 15.49 (mm)
